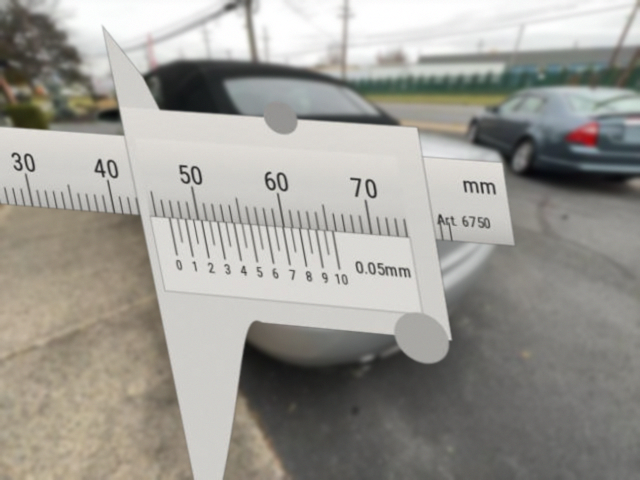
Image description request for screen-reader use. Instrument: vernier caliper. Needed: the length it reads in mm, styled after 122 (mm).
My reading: 46.6 (mm)
